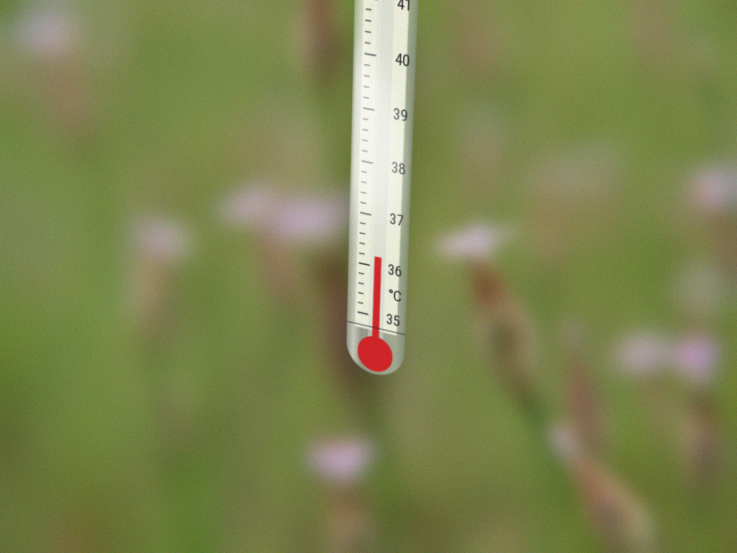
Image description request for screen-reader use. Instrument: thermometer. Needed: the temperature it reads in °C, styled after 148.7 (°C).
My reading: 36.2 (°C)
